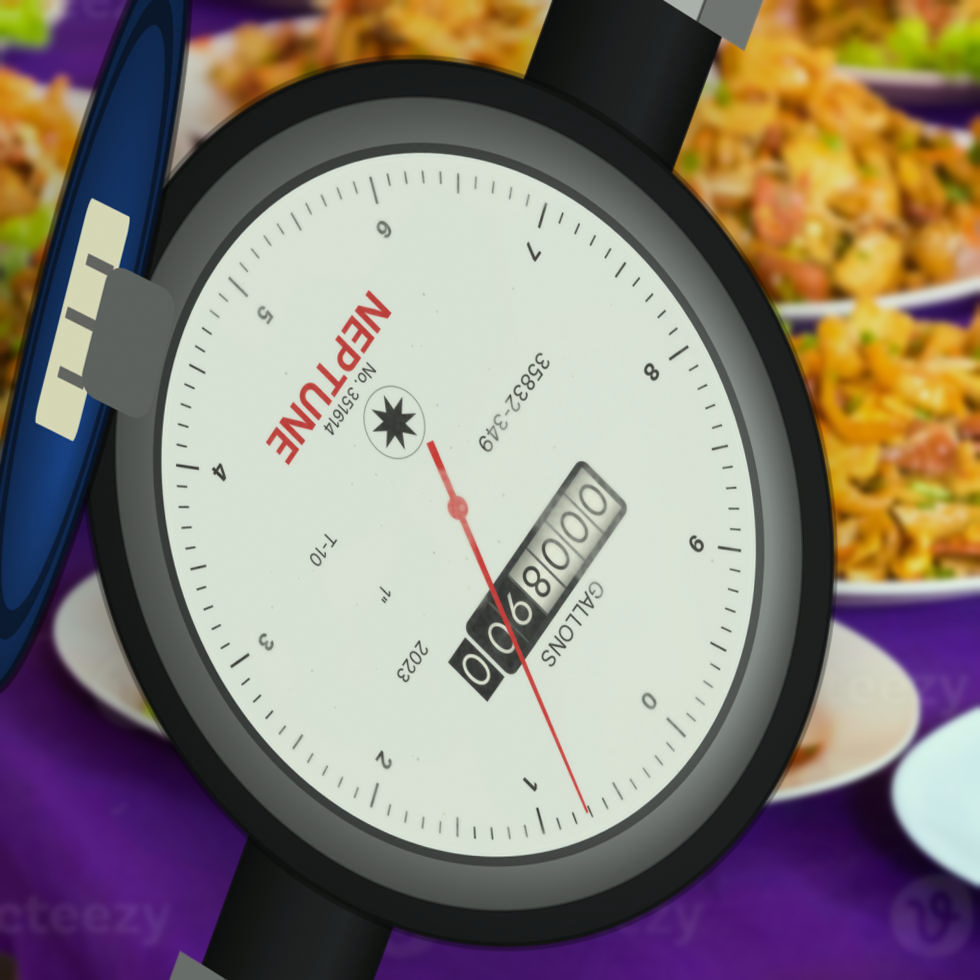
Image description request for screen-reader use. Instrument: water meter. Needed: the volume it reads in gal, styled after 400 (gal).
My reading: 8900.7 (gal)
